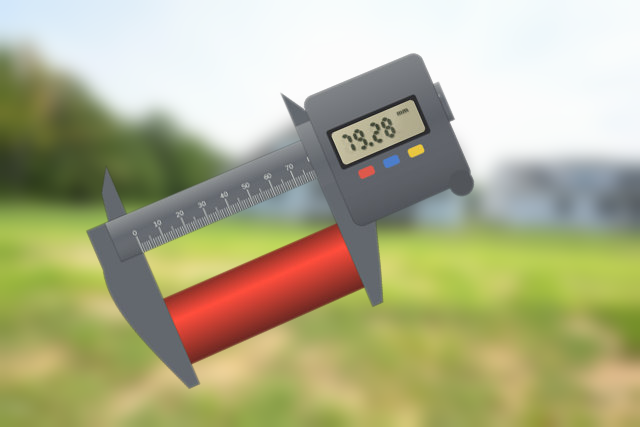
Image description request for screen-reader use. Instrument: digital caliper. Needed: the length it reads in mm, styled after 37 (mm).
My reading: 79.28 (mm)
